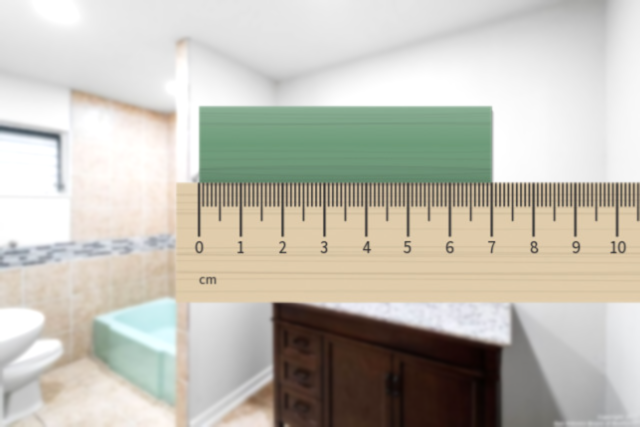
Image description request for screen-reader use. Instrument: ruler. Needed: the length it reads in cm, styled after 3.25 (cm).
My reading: 7 (cm)
